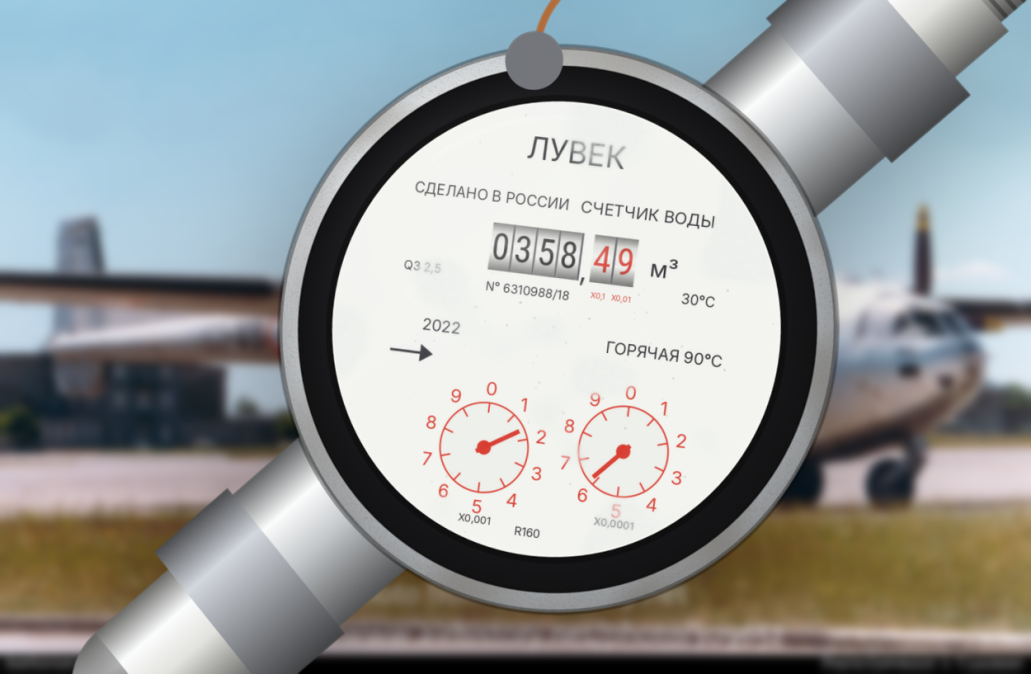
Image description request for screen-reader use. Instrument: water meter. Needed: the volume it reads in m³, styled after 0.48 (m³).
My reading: 358.4916 (m³)
